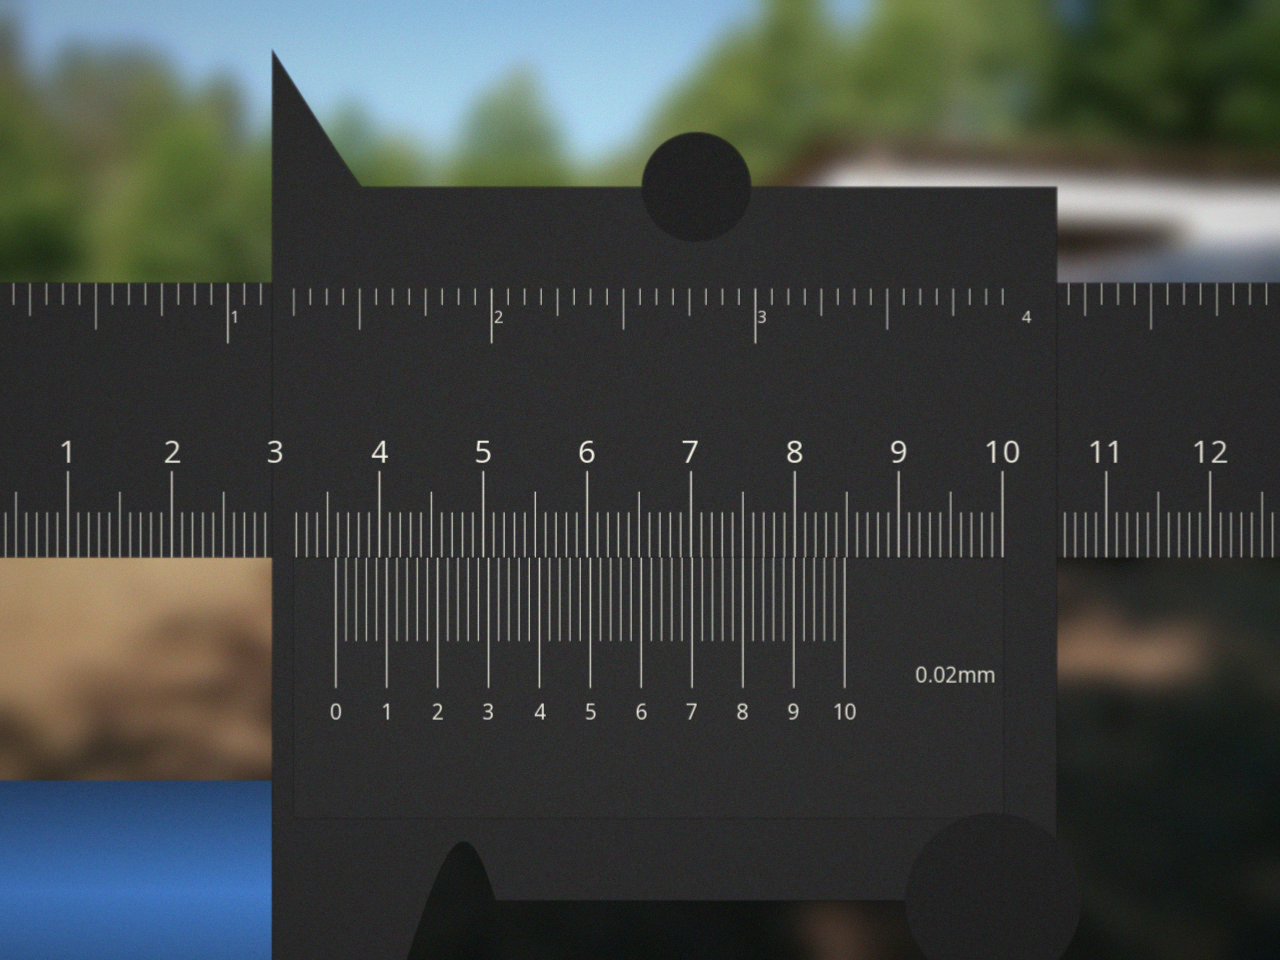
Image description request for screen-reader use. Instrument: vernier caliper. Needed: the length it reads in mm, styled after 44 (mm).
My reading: 35.8 (mm)
